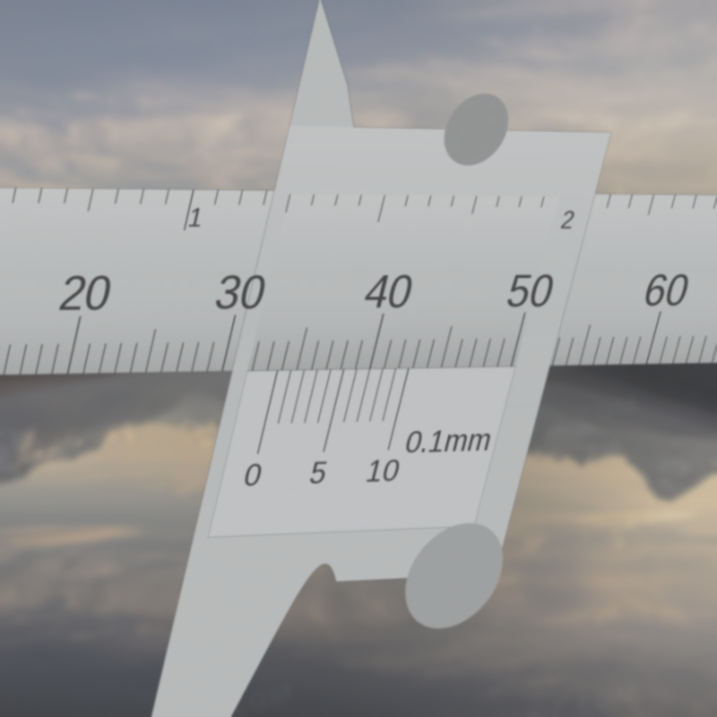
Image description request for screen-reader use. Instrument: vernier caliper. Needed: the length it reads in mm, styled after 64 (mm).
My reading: 33.7 (mm)
